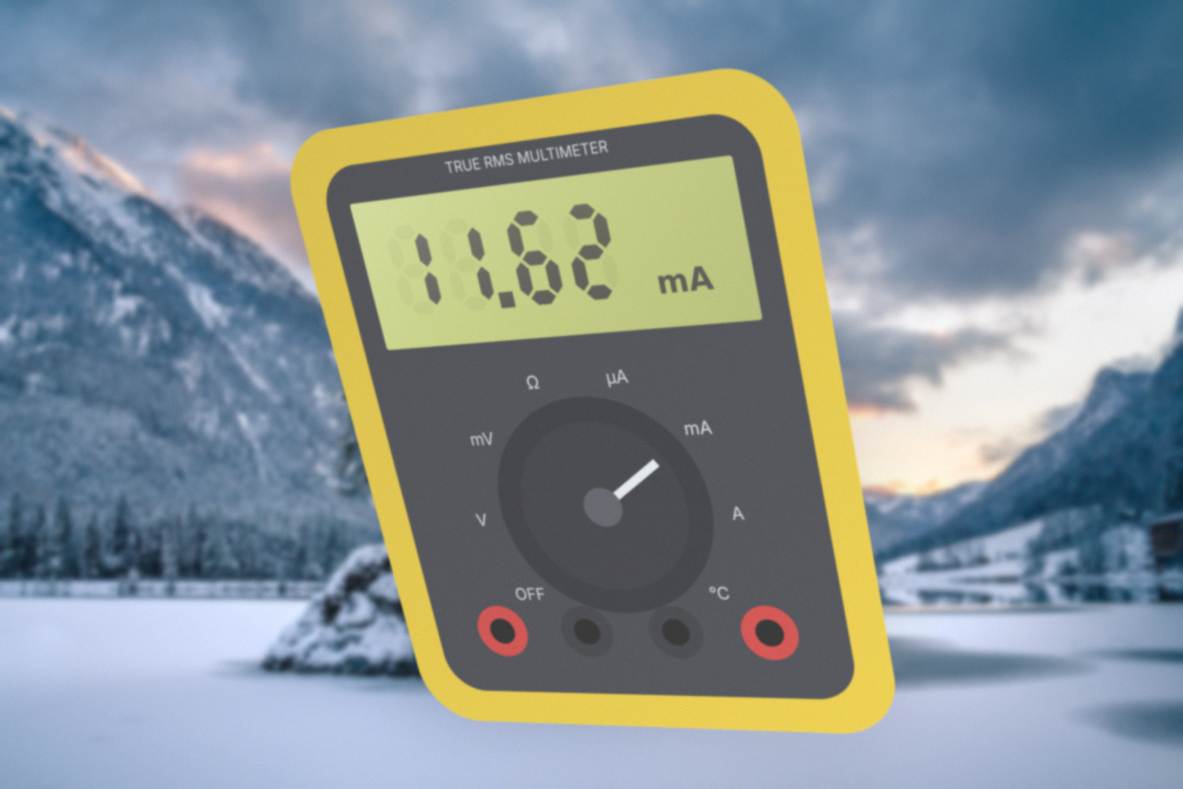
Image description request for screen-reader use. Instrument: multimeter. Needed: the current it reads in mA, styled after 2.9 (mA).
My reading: 11.62 (mA)
